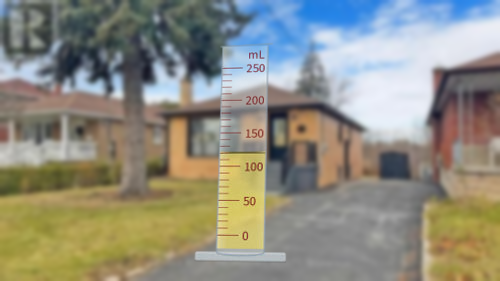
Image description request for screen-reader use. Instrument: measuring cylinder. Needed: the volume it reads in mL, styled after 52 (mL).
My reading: 120 (mL)
